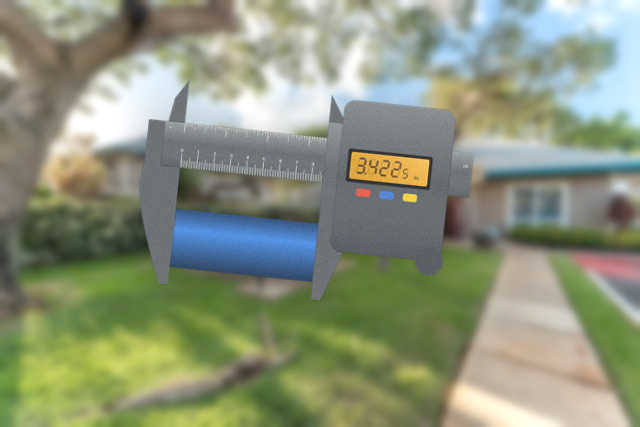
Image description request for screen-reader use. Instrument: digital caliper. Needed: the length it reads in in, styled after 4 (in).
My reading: 3.4225 (in)
